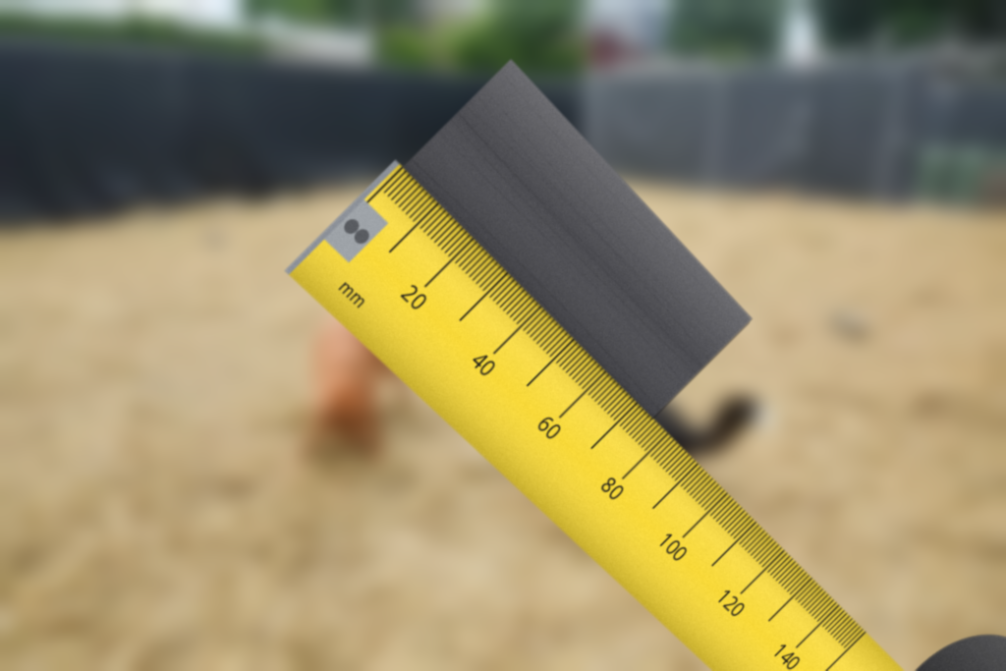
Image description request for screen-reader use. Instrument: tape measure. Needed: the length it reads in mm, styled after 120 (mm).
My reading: 75 (mm)
